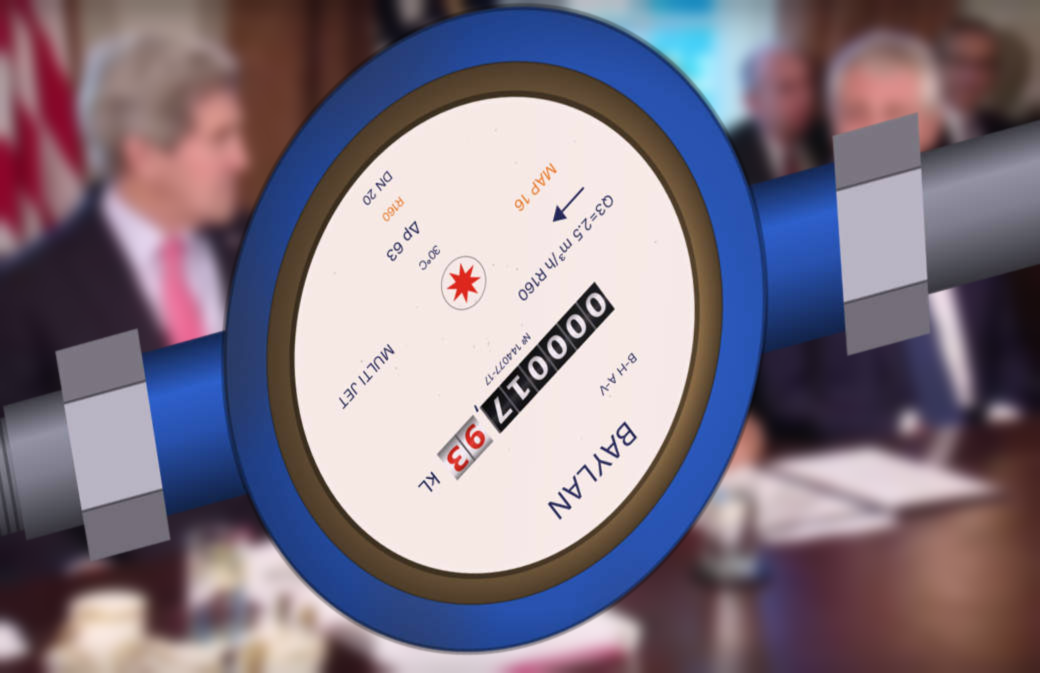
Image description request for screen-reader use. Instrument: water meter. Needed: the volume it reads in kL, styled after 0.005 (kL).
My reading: 17.93 (kL)
